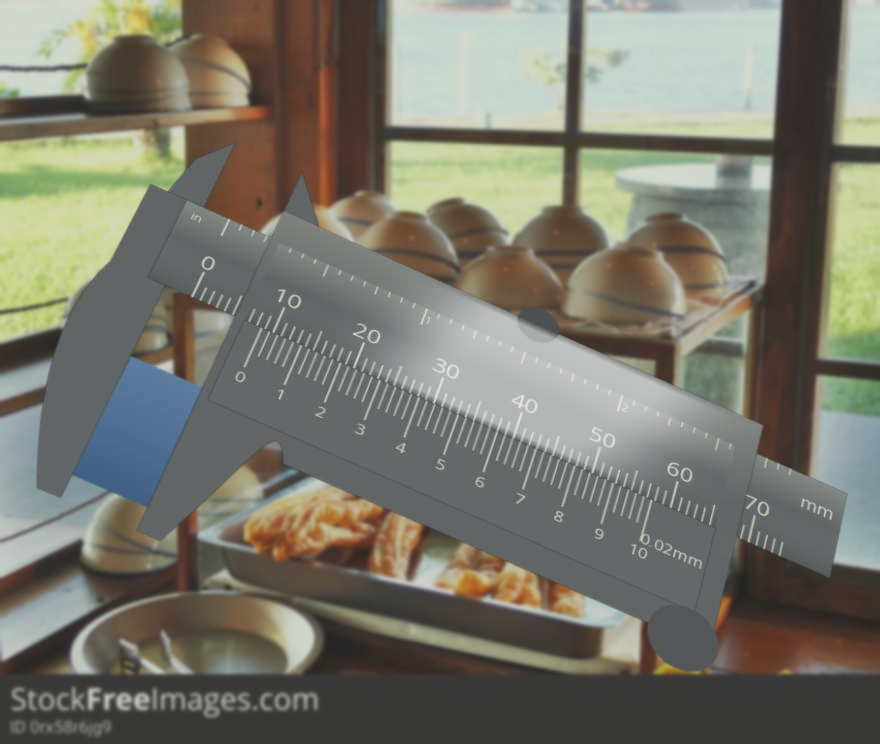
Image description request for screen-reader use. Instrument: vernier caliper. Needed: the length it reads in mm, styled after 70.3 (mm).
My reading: 8.6 (mm)
